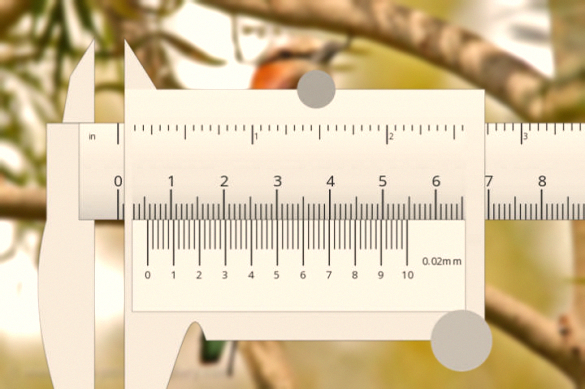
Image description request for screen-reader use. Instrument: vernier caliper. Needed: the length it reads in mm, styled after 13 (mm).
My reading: 5.6 (mm)
